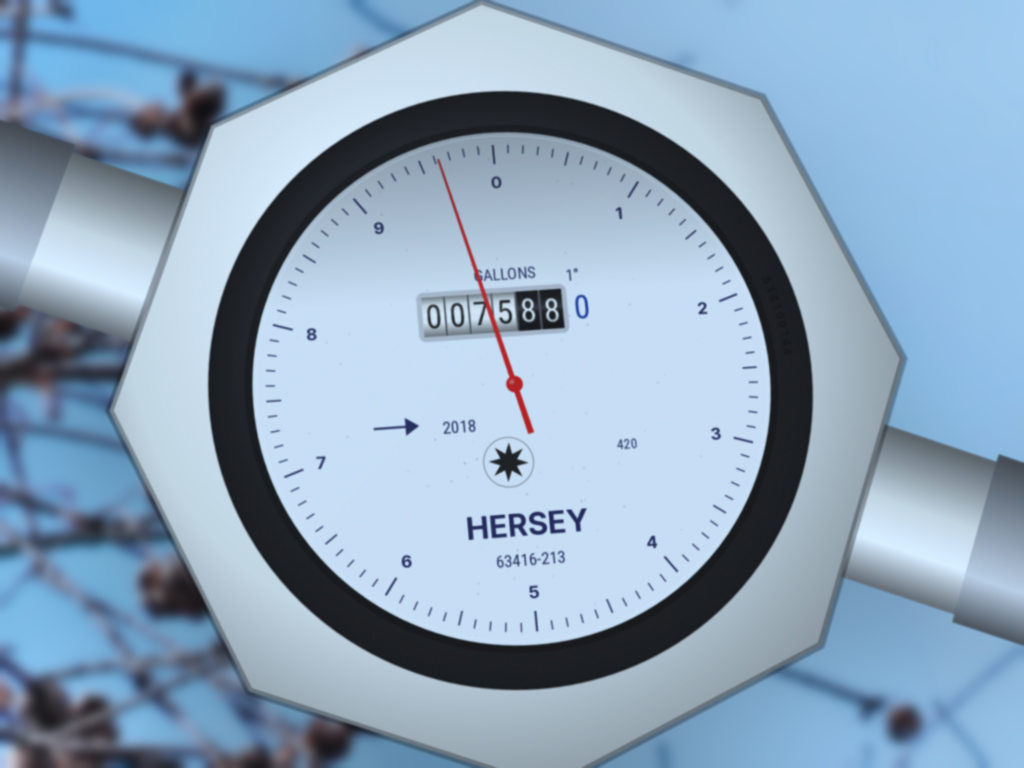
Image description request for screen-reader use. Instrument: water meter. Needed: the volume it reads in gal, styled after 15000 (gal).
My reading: 75879.6 (gal)
